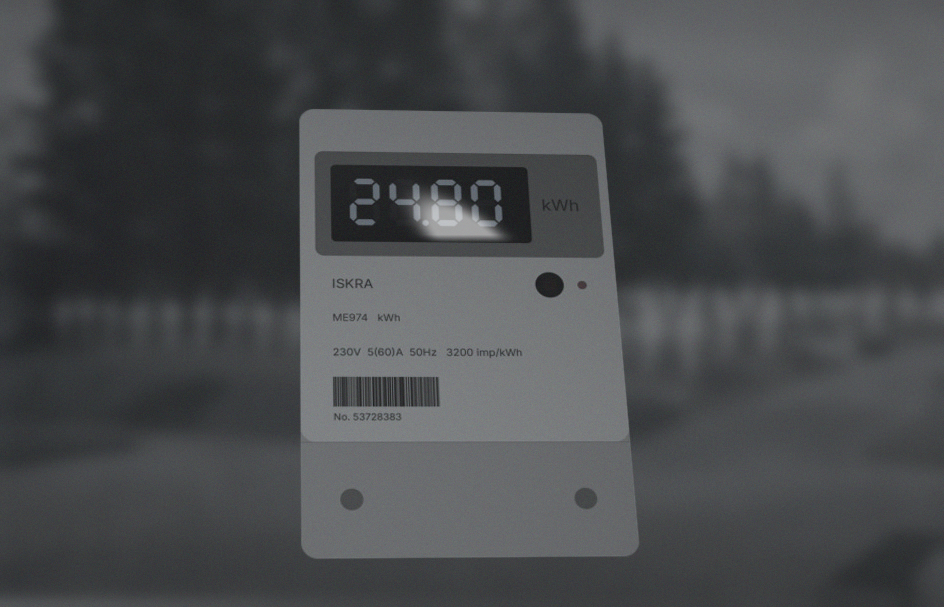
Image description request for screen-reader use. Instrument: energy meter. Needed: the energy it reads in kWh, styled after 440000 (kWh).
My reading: 24.80 (kWh)
